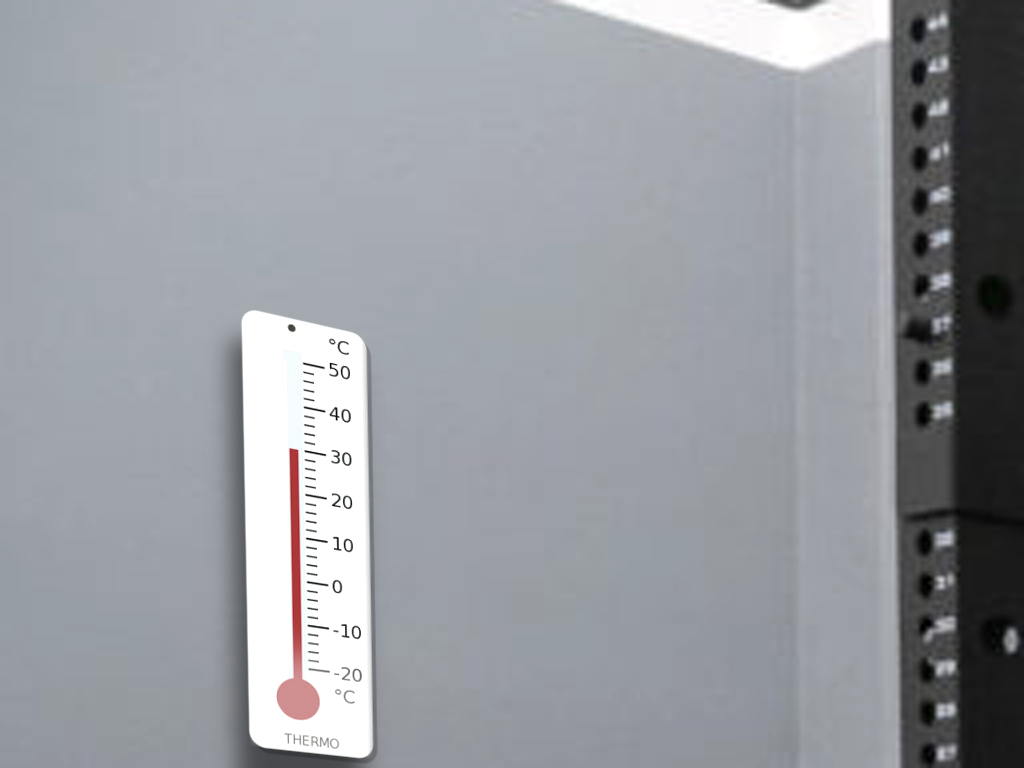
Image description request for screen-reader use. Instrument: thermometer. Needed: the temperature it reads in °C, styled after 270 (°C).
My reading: 30 (°C)
